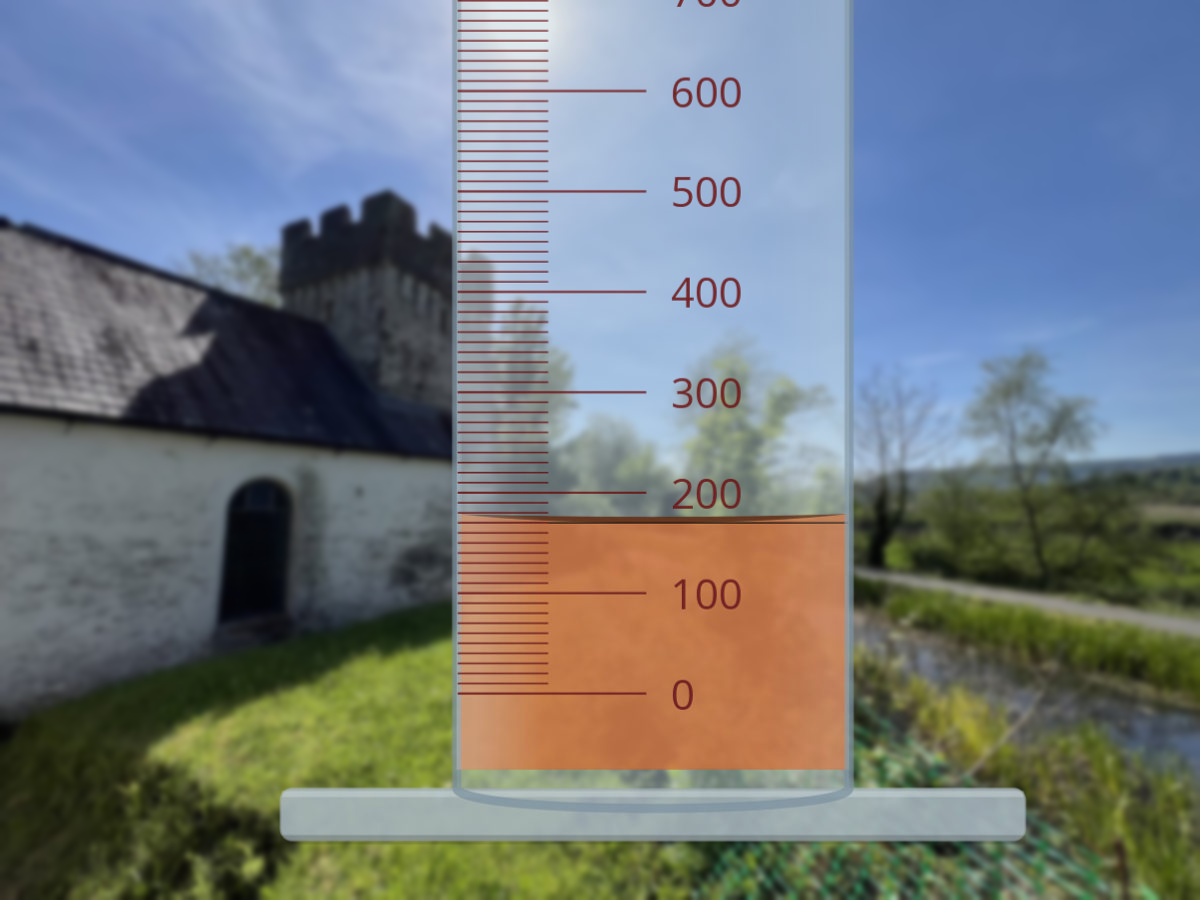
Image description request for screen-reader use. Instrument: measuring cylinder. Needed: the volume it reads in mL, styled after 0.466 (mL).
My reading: 170 (mL)
